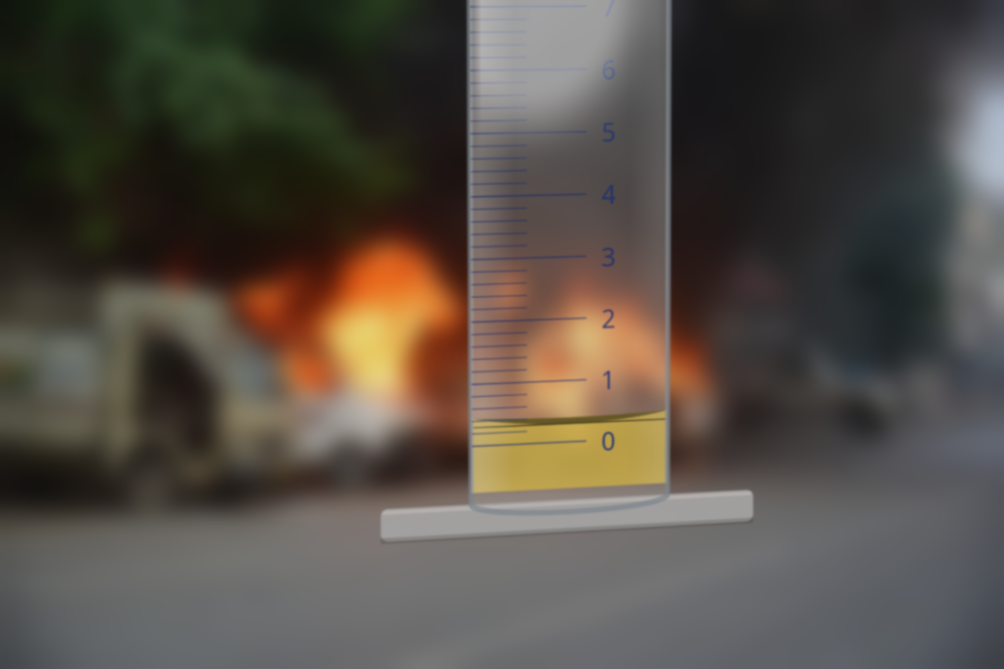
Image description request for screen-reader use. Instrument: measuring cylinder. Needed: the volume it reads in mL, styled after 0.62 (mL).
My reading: 0.3 (mL)
